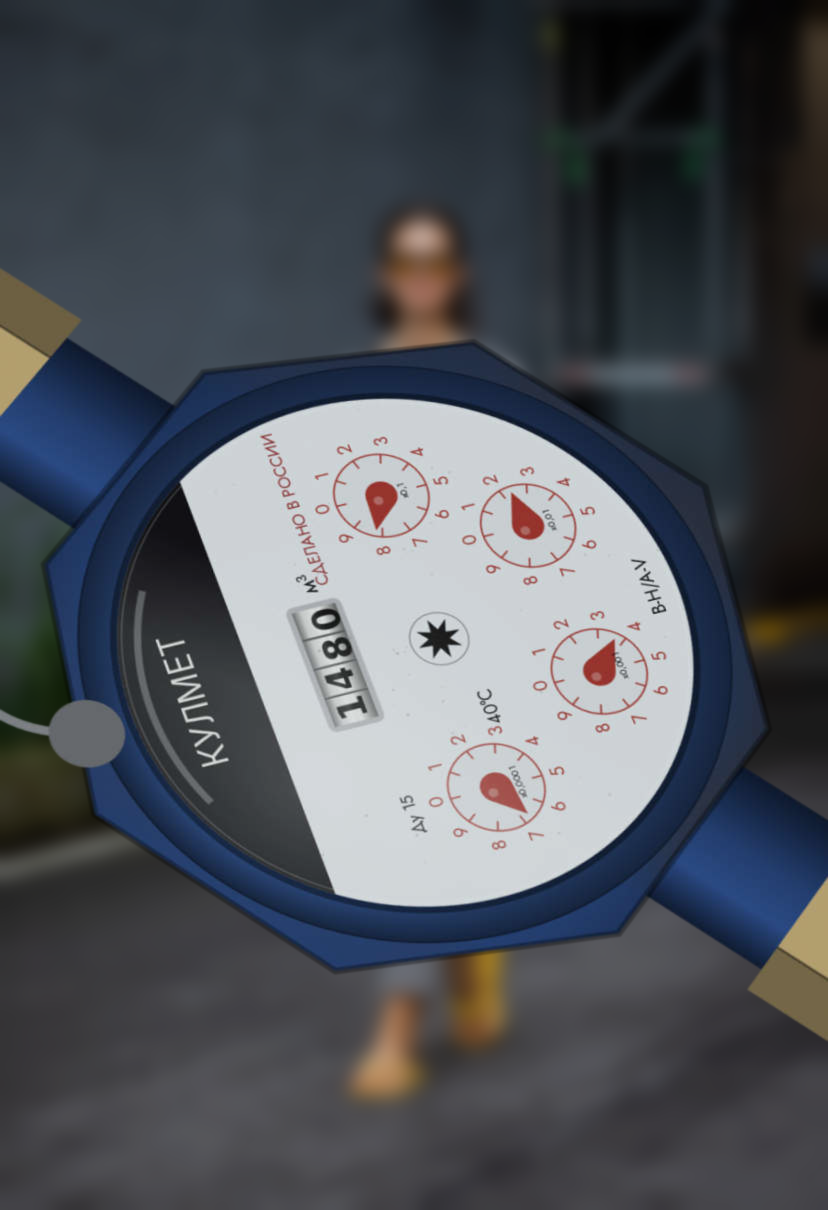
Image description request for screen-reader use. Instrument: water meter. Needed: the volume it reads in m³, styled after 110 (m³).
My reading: 1479.8236 (m³)
